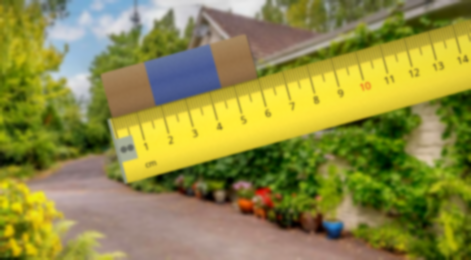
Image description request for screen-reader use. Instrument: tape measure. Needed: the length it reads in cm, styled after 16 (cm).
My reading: 6 (cm)
